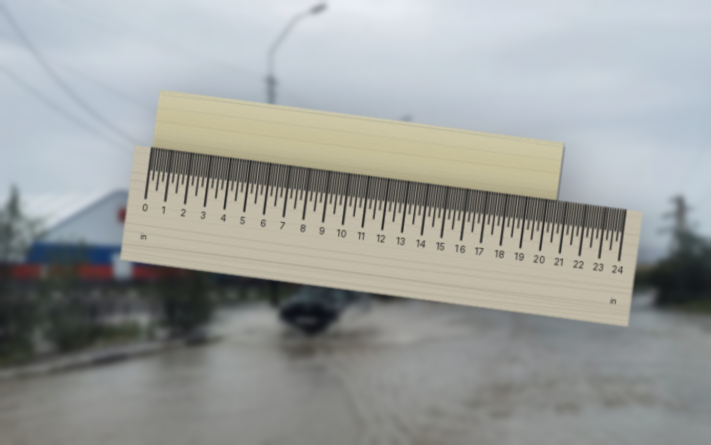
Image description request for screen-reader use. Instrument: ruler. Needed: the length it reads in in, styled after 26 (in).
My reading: 20.5 (in)
